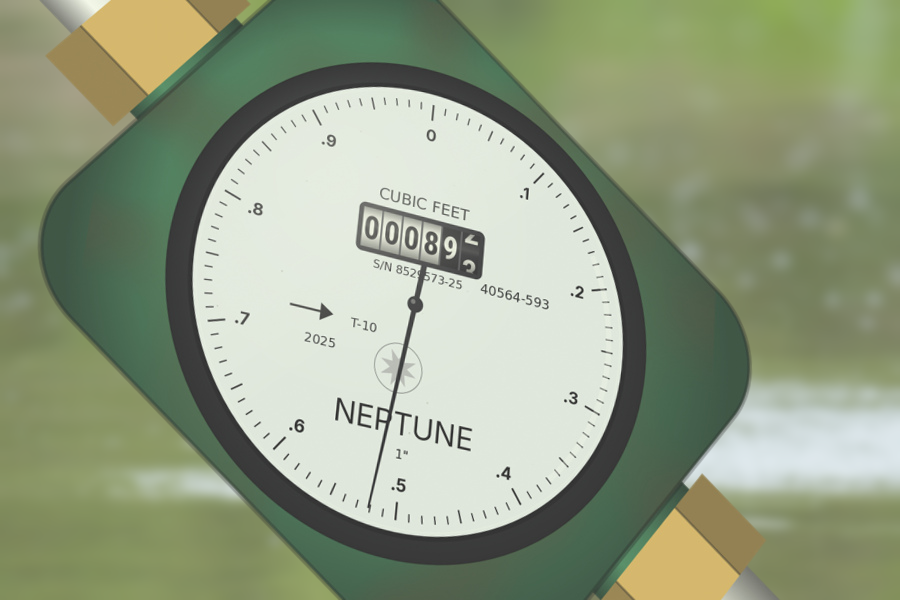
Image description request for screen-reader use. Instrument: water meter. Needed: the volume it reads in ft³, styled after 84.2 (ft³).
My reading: 892.52 (ft³)
